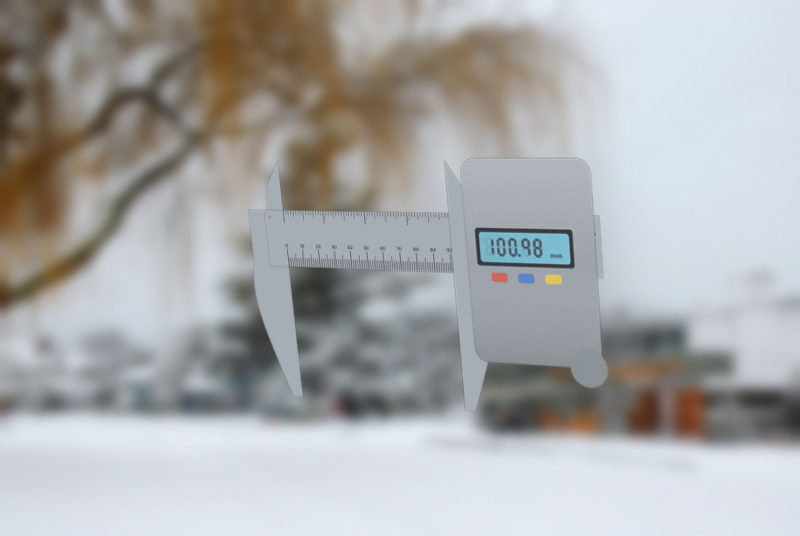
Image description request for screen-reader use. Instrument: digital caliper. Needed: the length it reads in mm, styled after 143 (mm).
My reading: 100.98 (mm)
